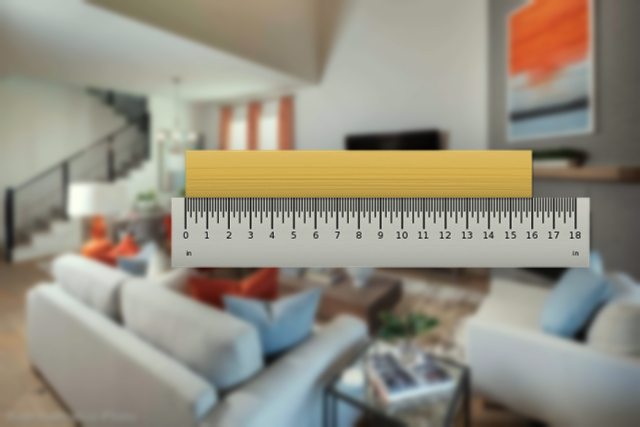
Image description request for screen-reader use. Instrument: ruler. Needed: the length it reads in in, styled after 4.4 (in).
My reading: 16 (in)
